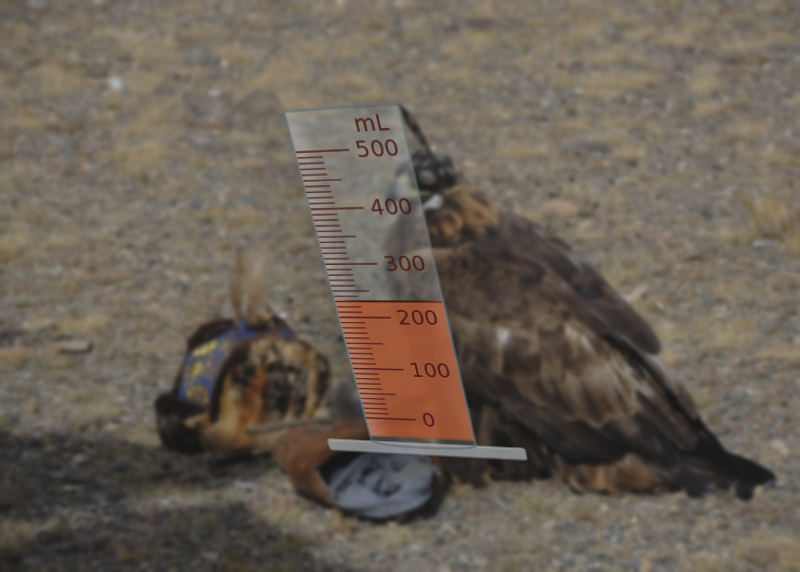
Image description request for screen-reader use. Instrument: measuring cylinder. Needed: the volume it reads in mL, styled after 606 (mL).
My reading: 230 (mL)
